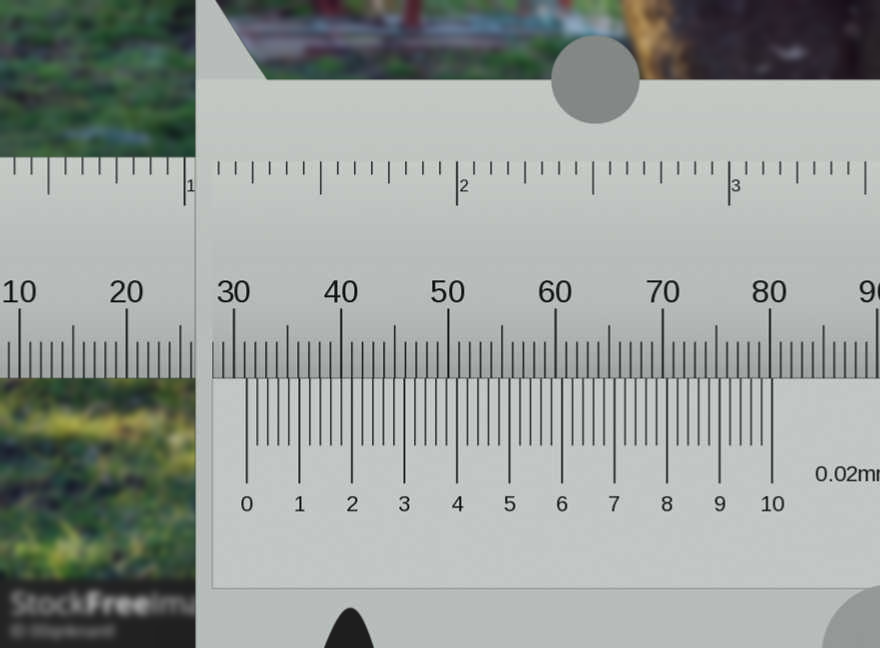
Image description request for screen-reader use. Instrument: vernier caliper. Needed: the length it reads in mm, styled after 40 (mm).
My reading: 31.2 (mm)
